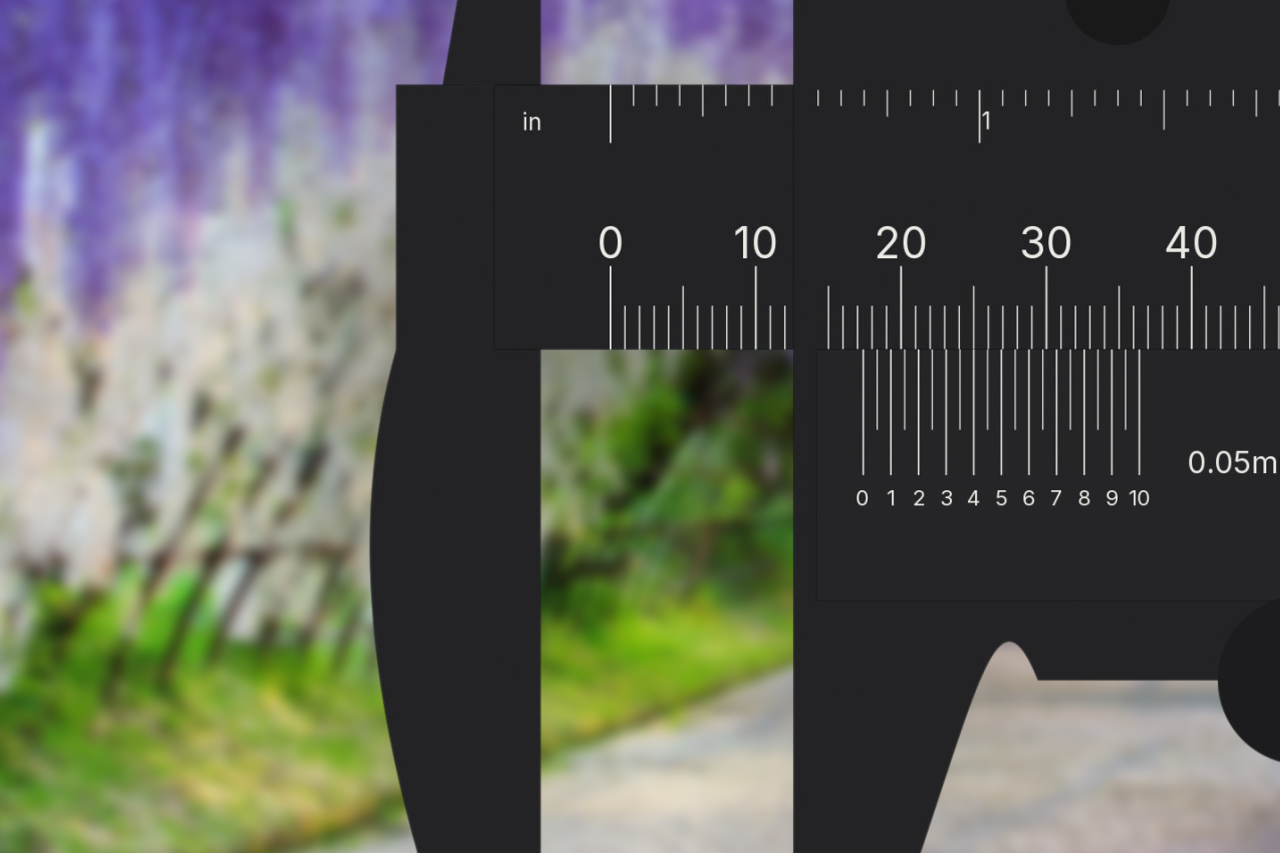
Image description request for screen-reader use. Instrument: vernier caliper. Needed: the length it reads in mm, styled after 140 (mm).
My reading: 17.4 (mm)
